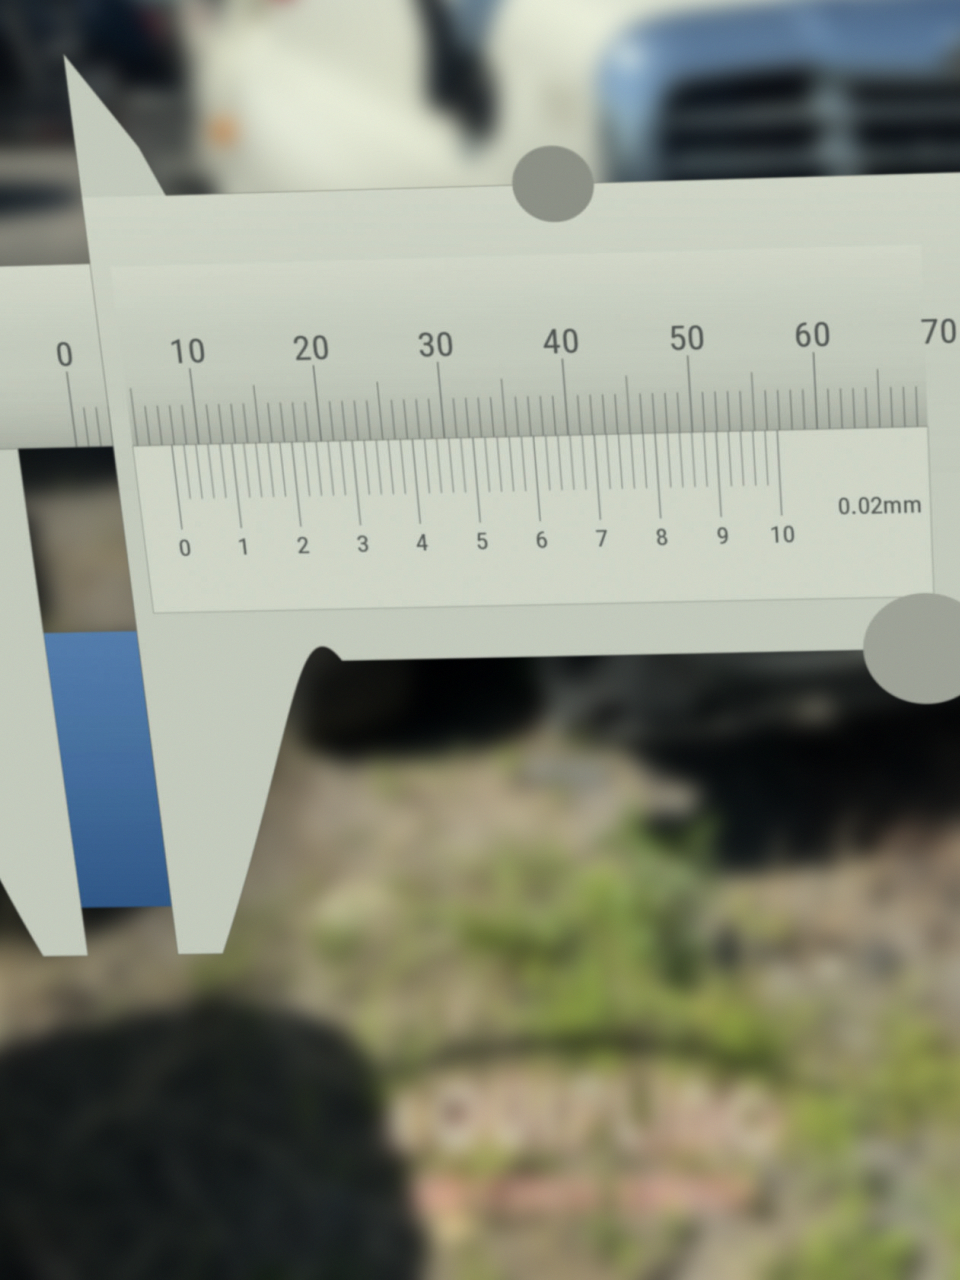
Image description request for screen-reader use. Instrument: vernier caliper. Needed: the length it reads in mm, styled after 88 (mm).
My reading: 7.8 (mm)
